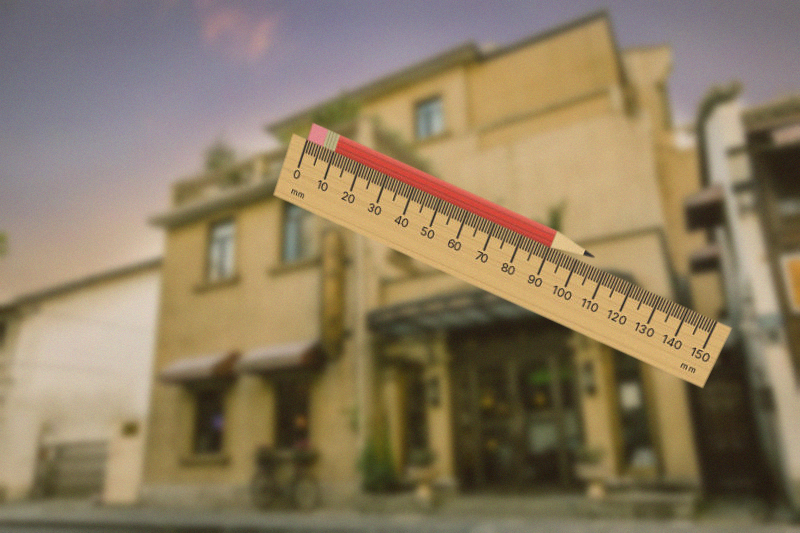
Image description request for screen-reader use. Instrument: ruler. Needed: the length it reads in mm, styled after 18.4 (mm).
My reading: 105 (mm)
